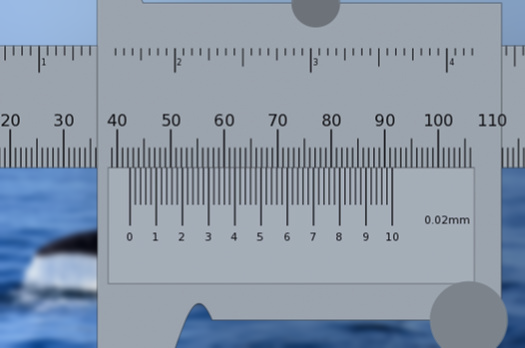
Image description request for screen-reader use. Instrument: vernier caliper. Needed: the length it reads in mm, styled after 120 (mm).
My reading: 42.4 (mm)
